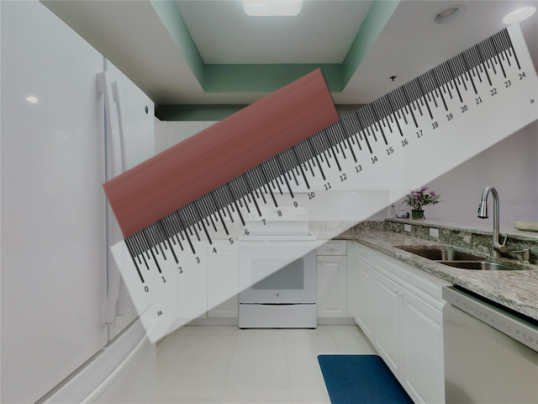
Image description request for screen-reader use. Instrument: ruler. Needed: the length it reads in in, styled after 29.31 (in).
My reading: 13 (in)
